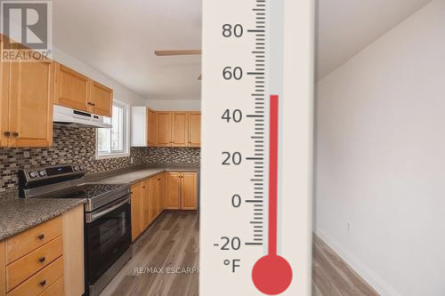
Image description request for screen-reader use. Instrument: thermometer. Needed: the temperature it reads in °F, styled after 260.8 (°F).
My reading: 50 (°F)
